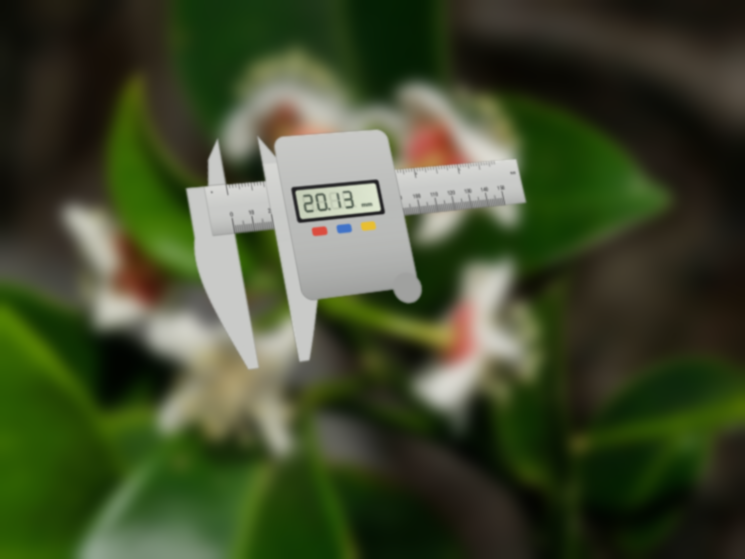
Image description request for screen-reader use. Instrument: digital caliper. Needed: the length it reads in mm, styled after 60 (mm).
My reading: 20.13 (mm)
